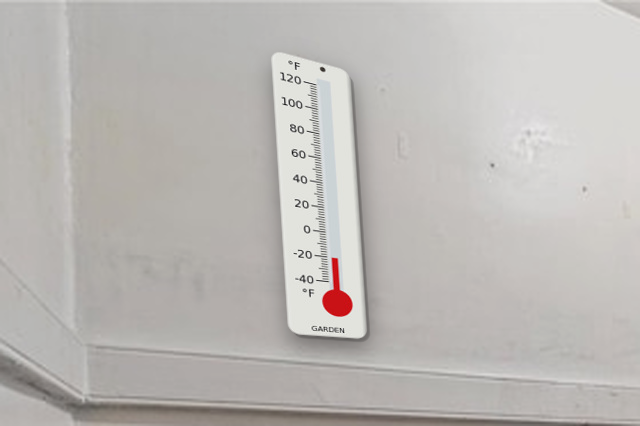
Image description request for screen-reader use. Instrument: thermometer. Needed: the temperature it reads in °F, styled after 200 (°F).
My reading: -20 (°F)
